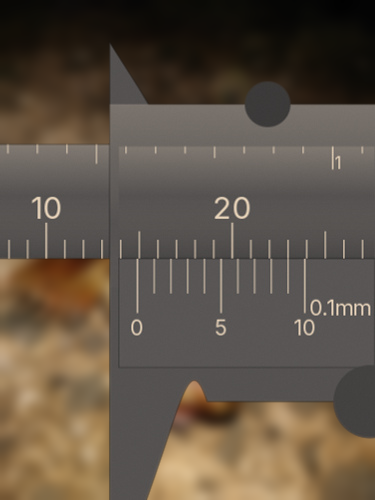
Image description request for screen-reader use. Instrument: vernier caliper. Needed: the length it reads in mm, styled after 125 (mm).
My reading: 14.9 (mm)
